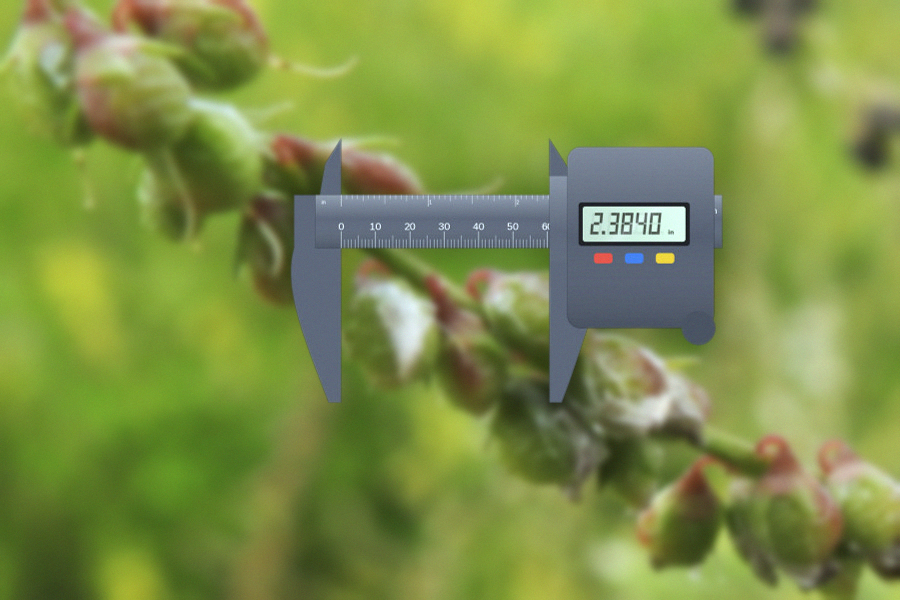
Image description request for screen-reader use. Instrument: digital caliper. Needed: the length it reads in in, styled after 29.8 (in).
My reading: 2.3840 (in)
